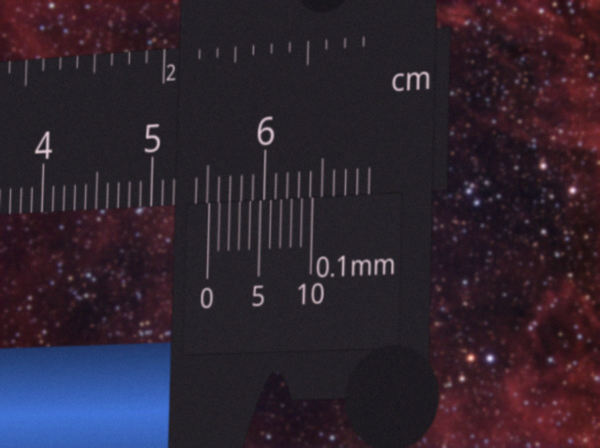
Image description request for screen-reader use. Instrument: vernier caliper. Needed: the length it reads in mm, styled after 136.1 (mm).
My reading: 55.2 (mm)
